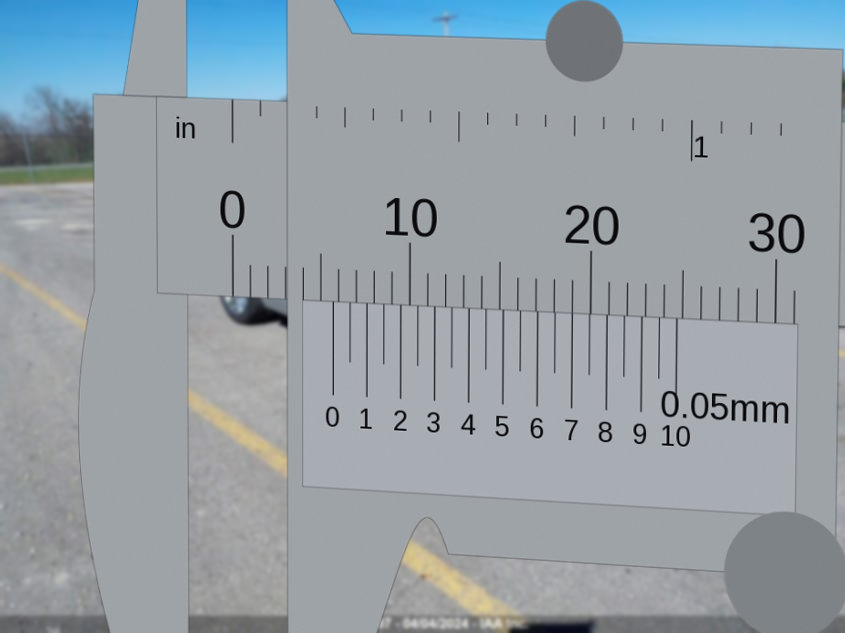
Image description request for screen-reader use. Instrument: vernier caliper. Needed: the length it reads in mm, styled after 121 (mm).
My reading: 5.7 (mm)
